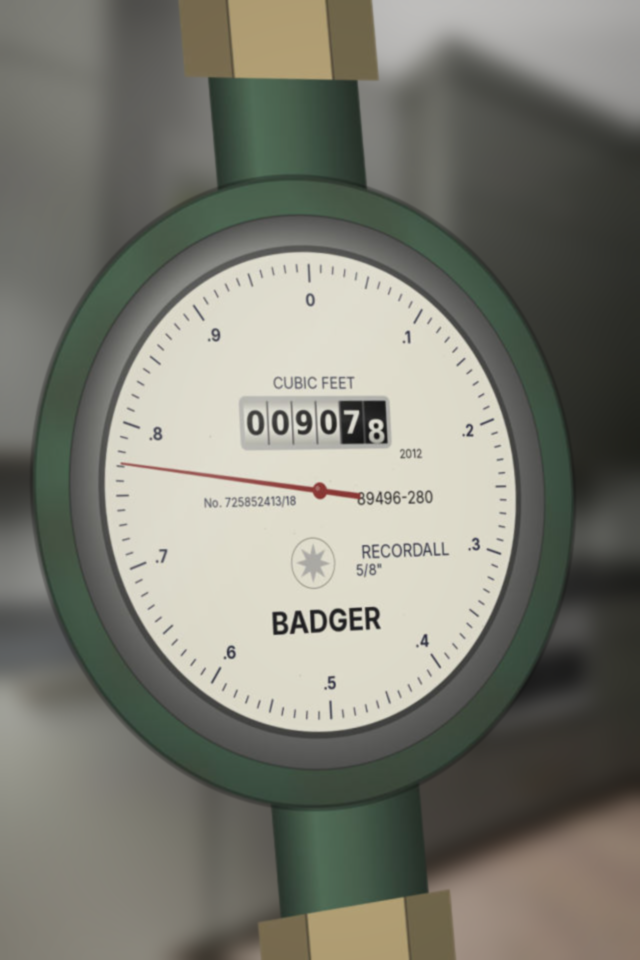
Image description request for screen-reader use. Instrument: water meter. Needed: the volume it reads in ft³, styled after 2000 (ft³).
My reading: 9077.77 (ft³)
